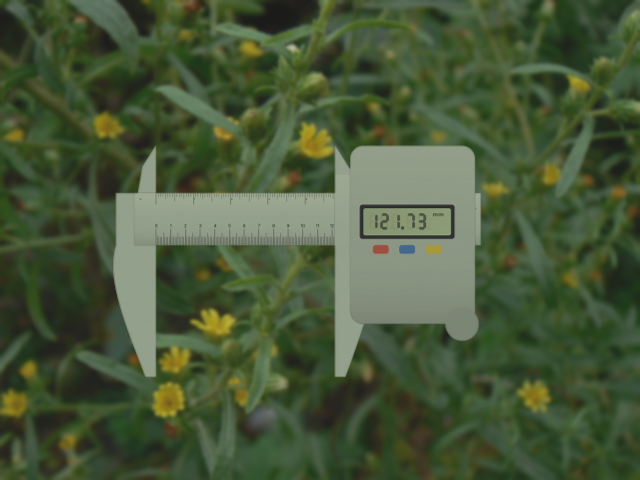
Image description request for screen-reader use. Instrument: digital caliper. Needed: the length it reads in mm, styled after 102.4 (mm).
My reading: 121.73 (mm)
